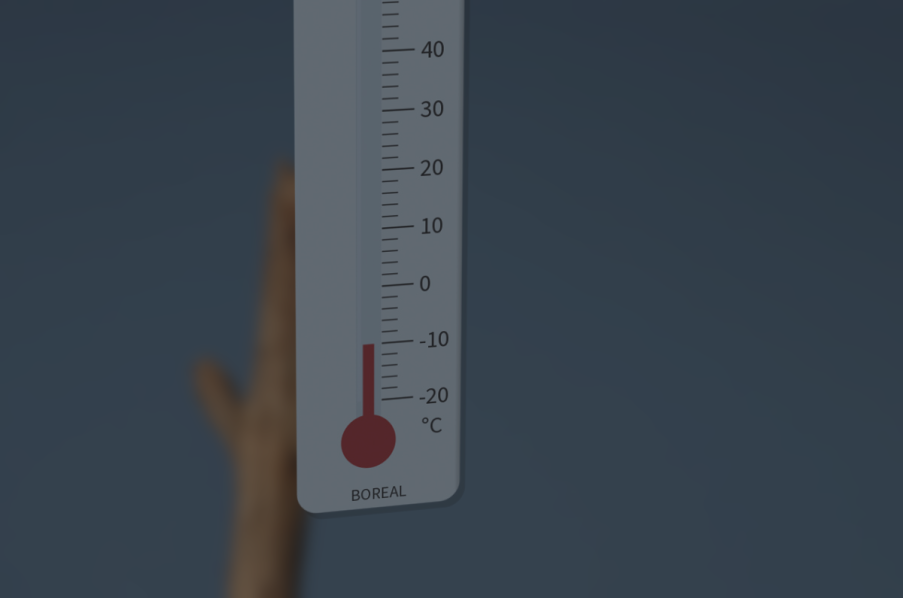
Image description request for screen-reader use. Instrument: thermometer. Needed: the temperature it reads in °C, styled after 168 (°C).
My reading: -10 (°C)
